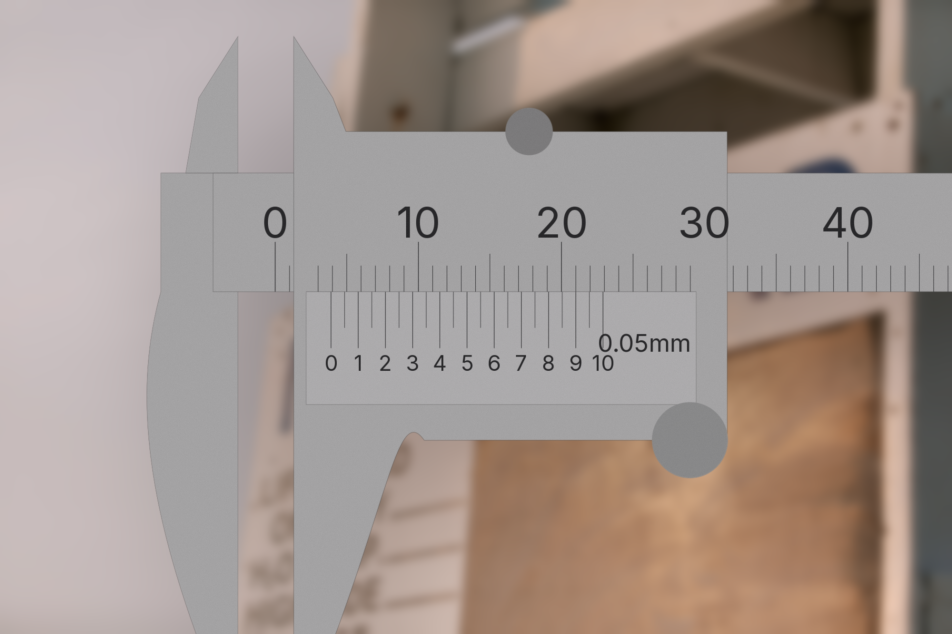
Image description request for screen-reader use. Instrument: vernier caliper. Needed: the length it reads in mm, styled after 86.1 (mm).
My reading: 3.9 (mm)
